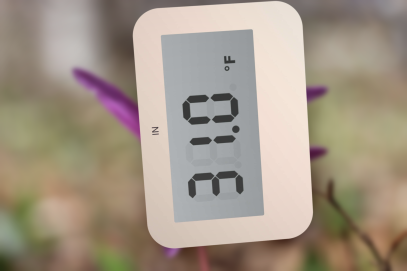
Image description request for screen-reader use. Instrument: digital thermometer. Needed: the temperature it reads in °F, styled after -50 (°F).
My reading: 31.0 (°F)
